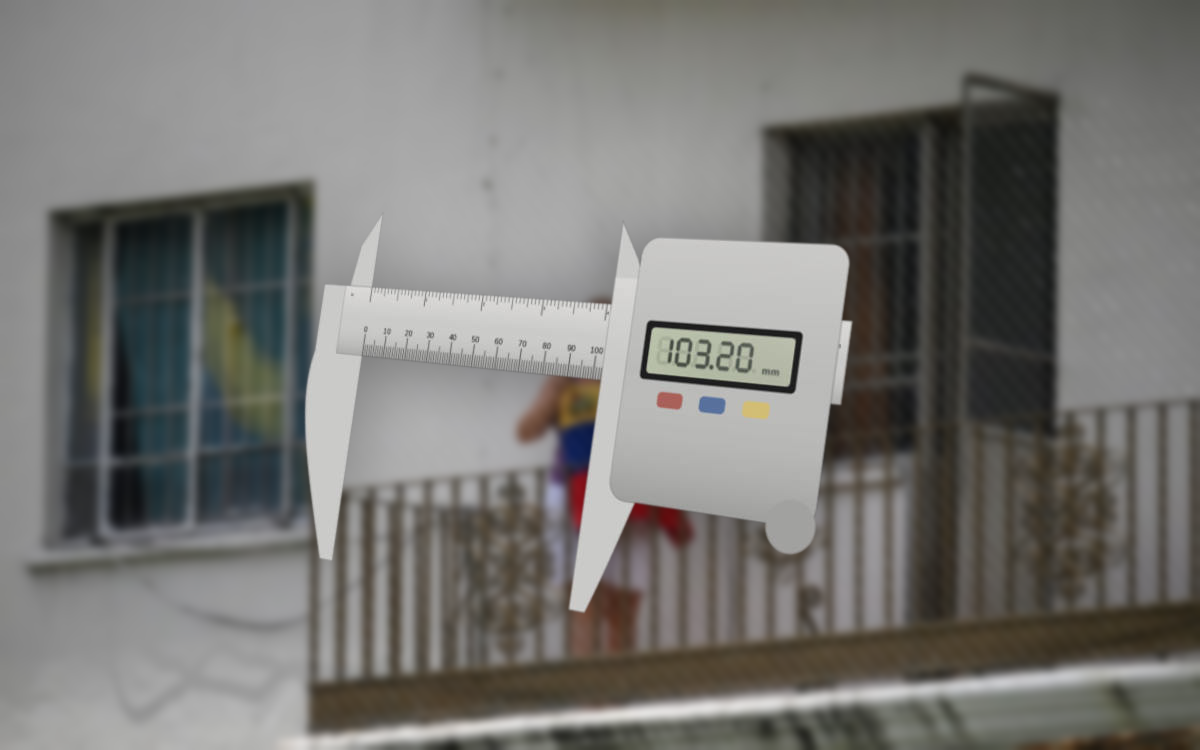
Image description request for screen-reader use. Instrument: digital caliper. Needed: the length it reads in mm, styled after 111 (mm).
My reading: 103.20 (mm)
